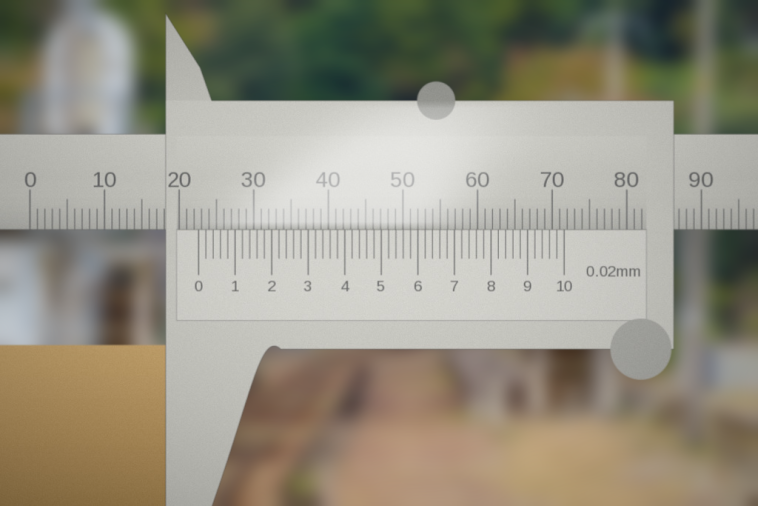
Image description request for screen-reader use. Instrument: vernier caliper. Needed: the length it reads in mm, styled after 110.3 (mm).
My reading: 22.6 (mm)
